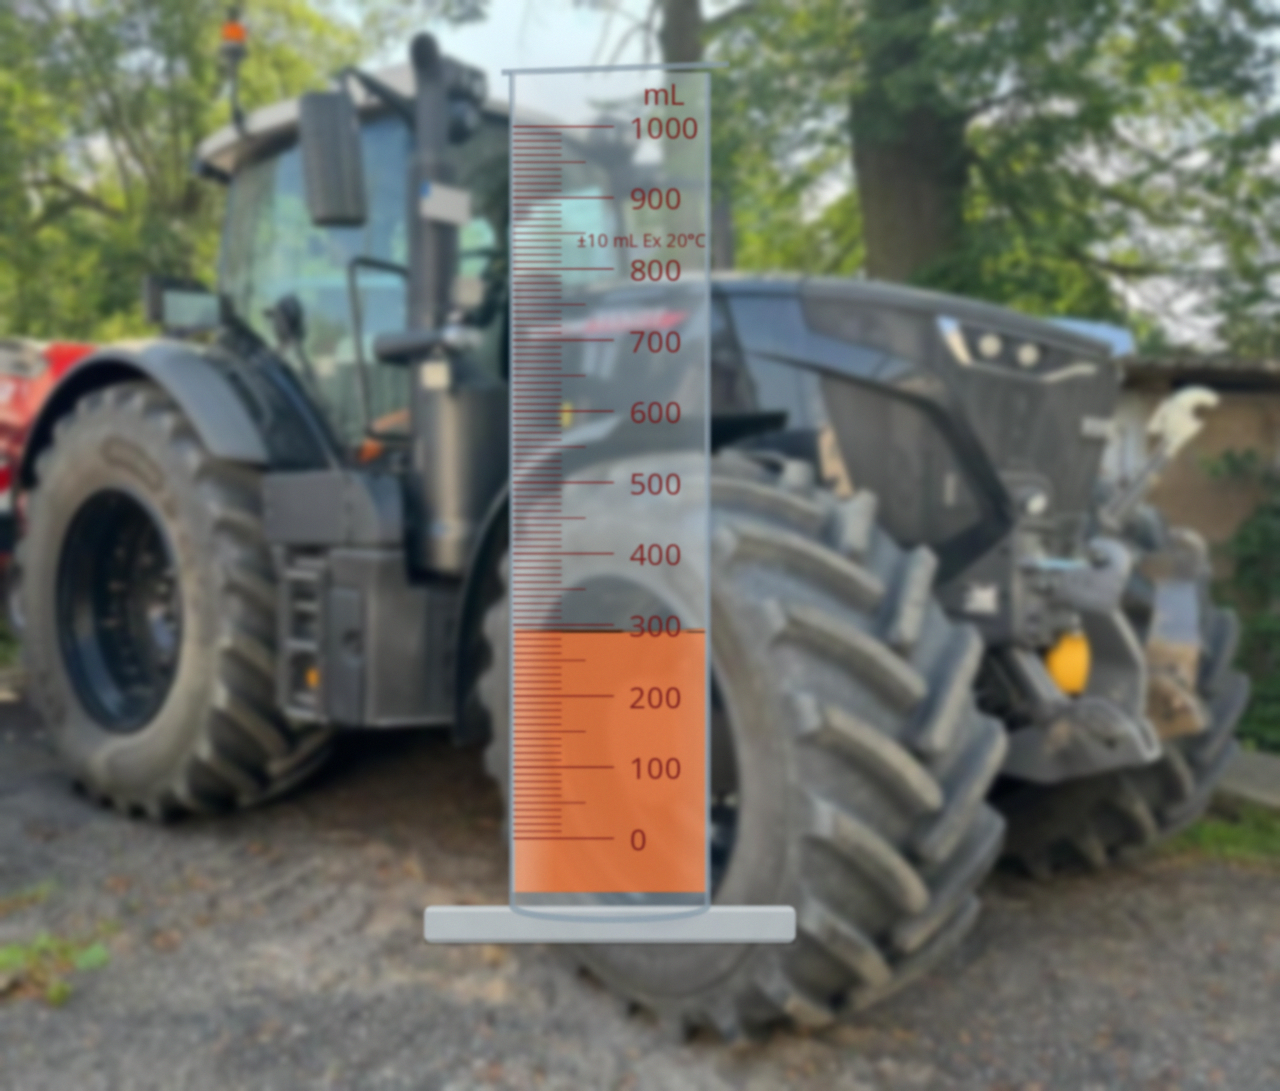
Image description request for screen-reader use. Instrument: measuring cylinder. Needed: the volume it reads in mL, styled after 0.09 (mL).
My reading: 290 (mL)
